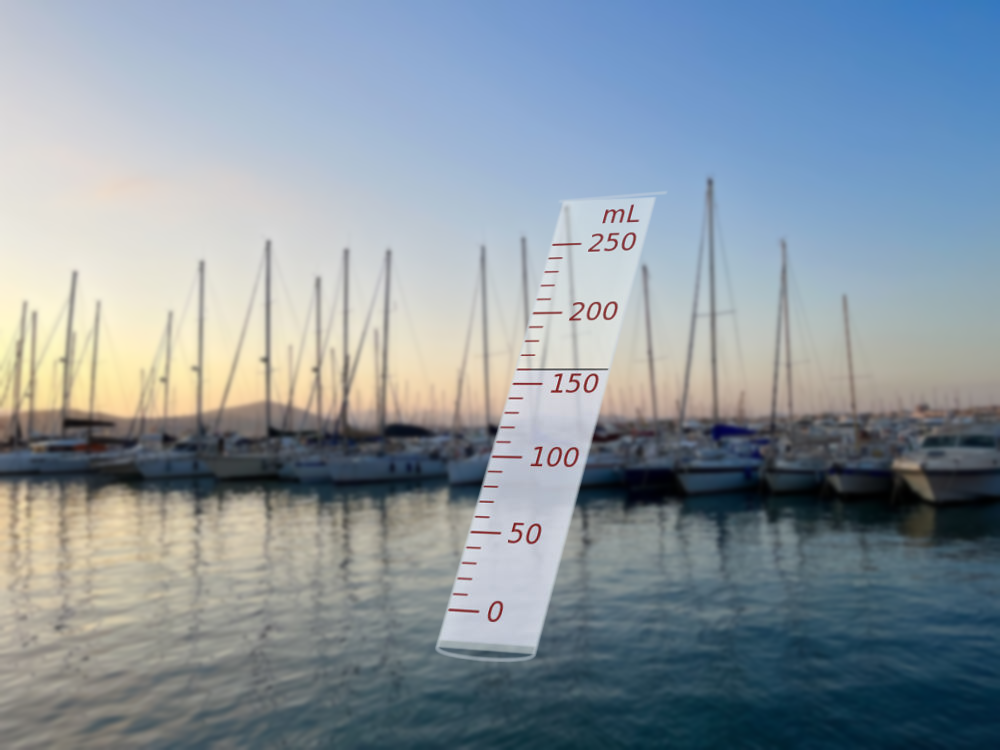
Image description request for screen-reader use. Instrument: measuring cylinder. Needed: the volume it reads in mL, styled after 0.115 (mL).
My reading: 160 (mL)
